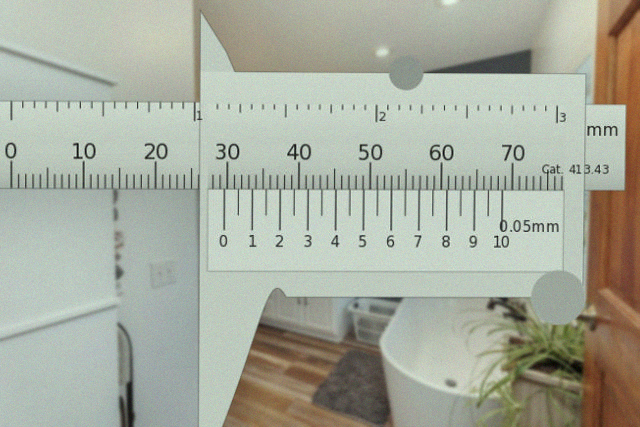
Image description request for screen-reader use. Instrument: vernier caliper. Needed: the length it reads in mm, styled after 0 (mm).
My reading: 29.6 (mm)
